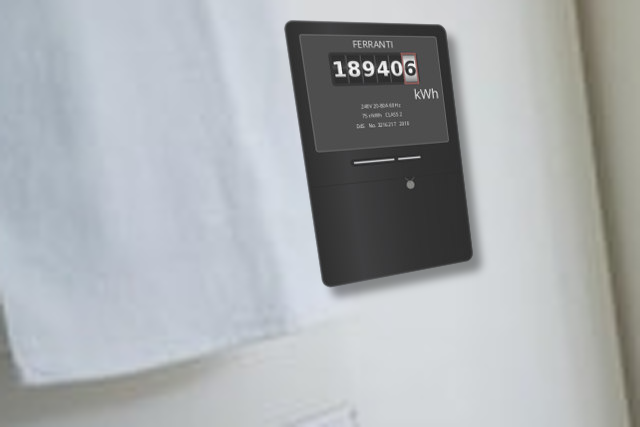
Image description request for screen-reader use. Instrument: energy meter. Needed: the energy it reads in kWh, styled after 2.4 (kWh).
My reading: 18940.6 (kWh)
